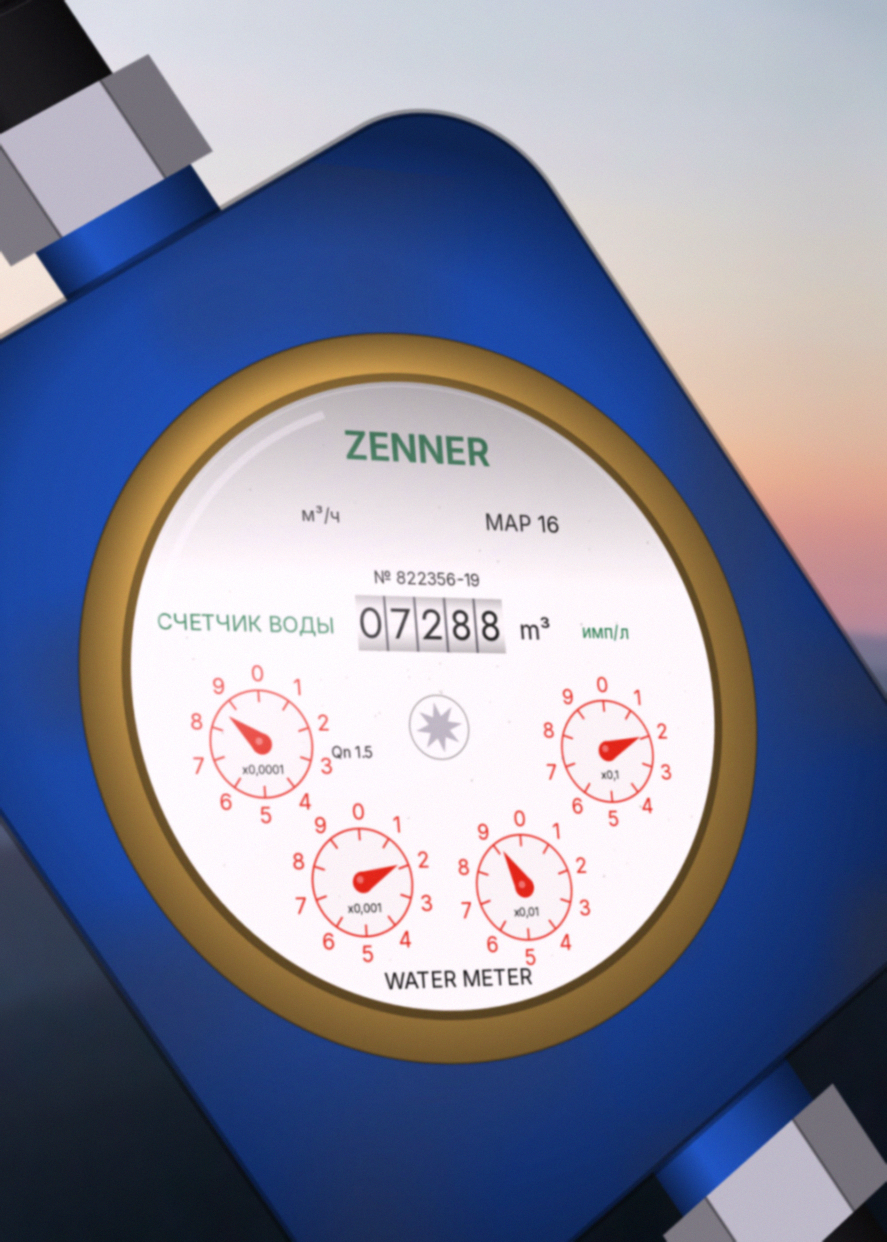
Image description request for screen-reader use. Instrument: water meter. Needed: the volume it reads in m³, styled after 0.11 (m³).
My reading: 7288.1918 (m³)
